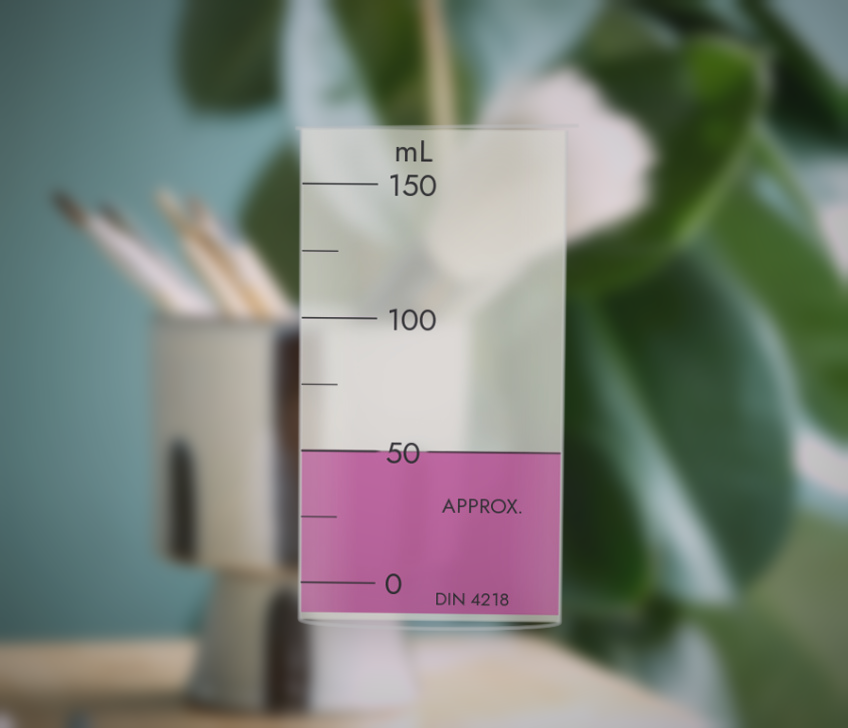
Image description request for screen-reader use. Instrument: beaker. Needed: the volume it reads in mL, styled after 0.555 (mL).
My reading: 50 (mL)
